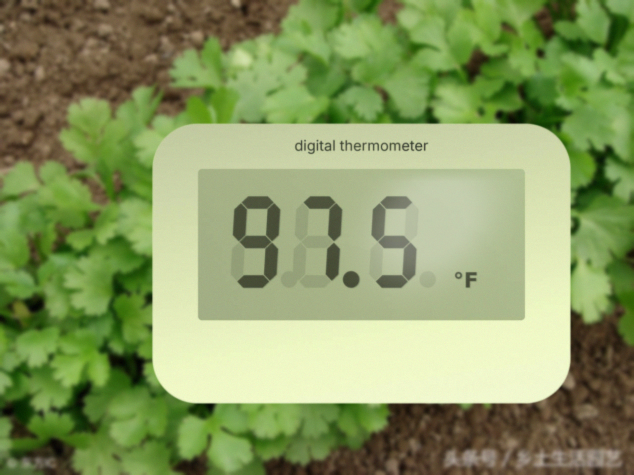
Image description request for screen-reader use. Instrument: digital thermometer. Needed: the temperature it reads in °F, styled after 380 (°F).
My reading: 97.5 (°F)
